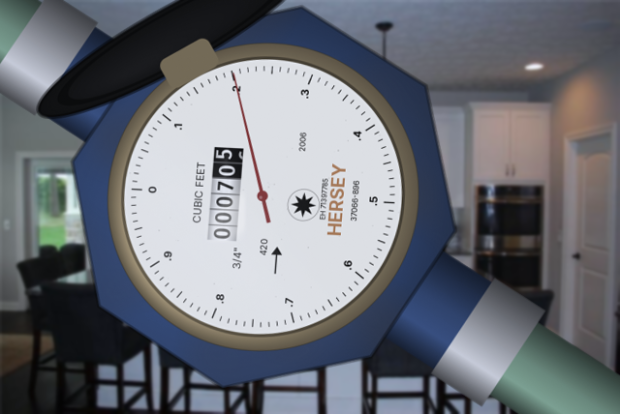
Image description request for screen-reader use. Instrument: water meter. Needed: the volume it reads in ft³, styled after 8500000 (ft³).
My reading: 705.20 (ft³)
